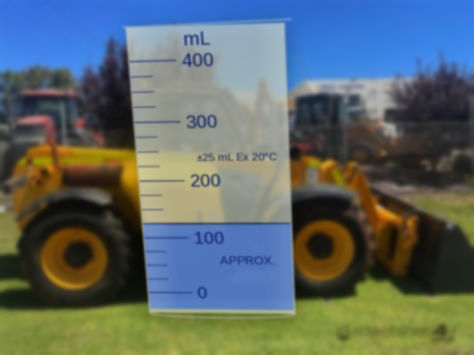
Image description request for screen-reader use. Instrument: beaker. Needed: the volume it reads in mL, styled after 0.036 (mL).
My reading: 125 (mL)
